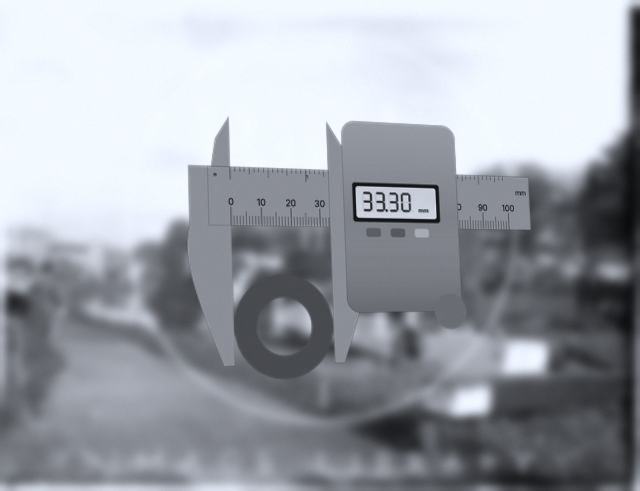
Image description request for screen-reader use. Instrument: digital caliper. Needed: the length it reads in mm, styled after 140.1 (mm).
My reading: 33.30 (mm)
